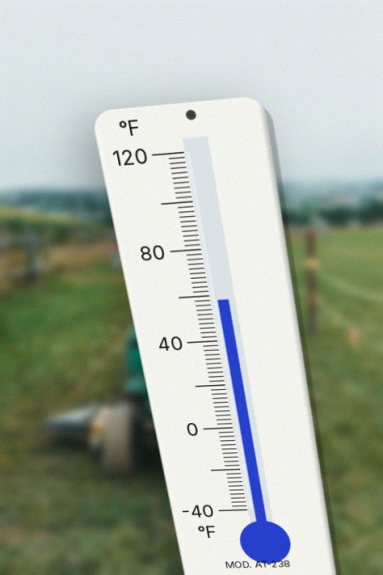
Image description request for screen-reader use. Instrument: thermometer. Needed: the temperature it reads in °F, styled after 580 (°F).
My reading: 58 (°F)
